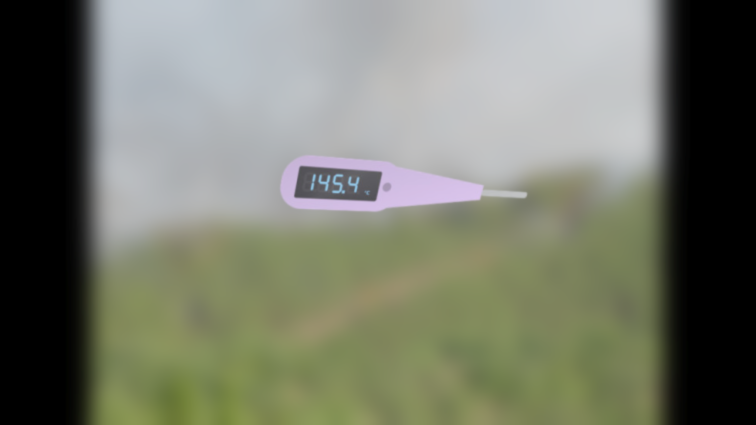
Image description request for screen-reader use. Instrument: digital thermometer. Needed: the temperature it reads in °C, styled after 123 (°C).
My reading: 145.4 (°C)
